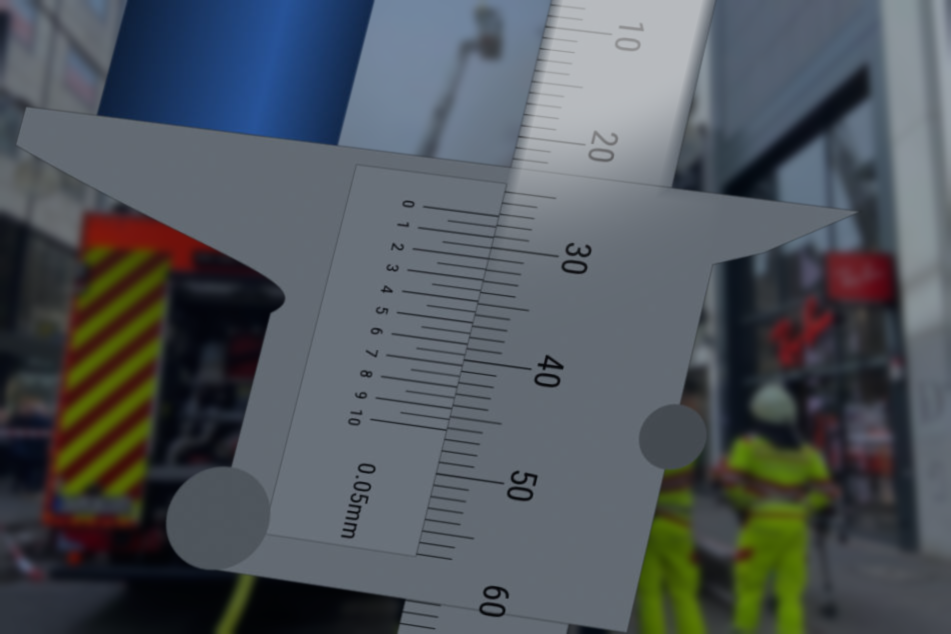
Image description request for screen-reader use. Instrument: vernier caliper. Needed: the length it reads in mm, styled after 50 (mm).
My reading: 27.2 (mm)
